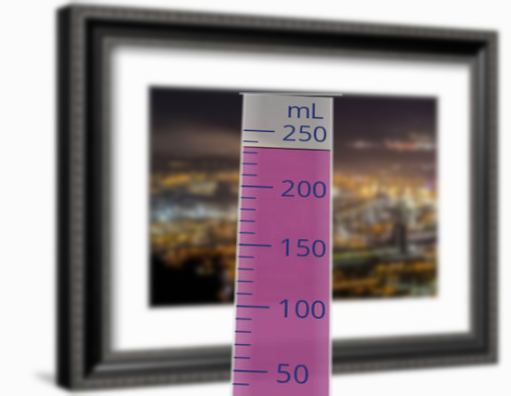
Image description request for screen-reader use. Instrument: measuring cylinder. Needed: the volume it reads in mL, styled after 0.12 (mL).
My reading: 235 (mL)
